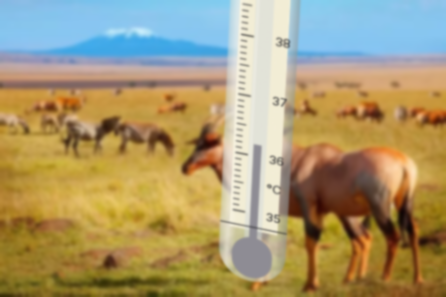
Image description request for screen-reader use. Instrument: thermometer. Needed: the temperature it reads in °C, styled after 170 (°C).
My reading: 36.2 (°C)
